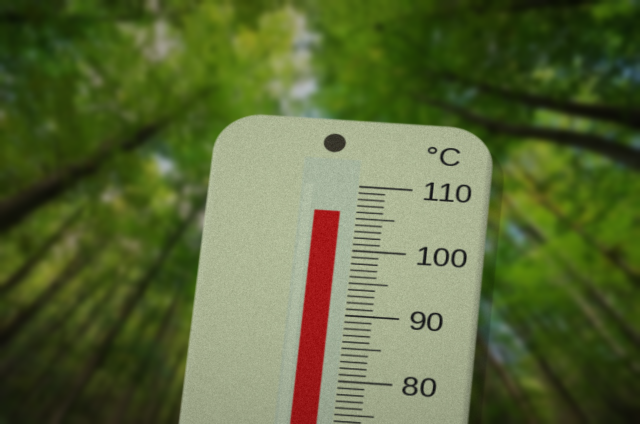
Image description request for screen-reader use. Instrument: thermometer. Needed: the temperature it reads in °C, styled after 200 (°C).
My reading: 106 (°C)
